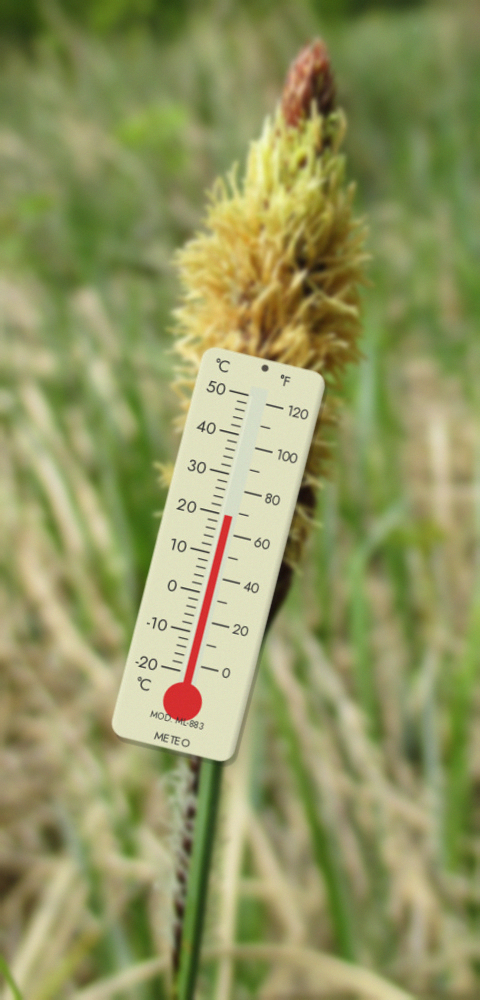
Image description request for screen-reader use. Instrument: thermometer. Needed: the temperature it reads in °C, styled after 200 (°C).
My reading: 20 (°C)
